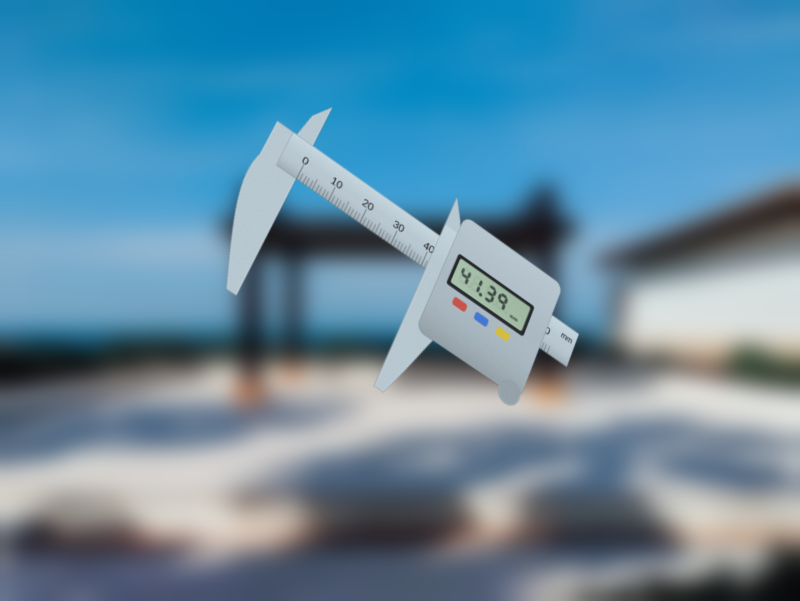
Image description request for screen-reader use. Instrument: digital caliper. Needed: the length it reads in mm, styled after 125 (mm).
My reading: 41.39 (mm)
